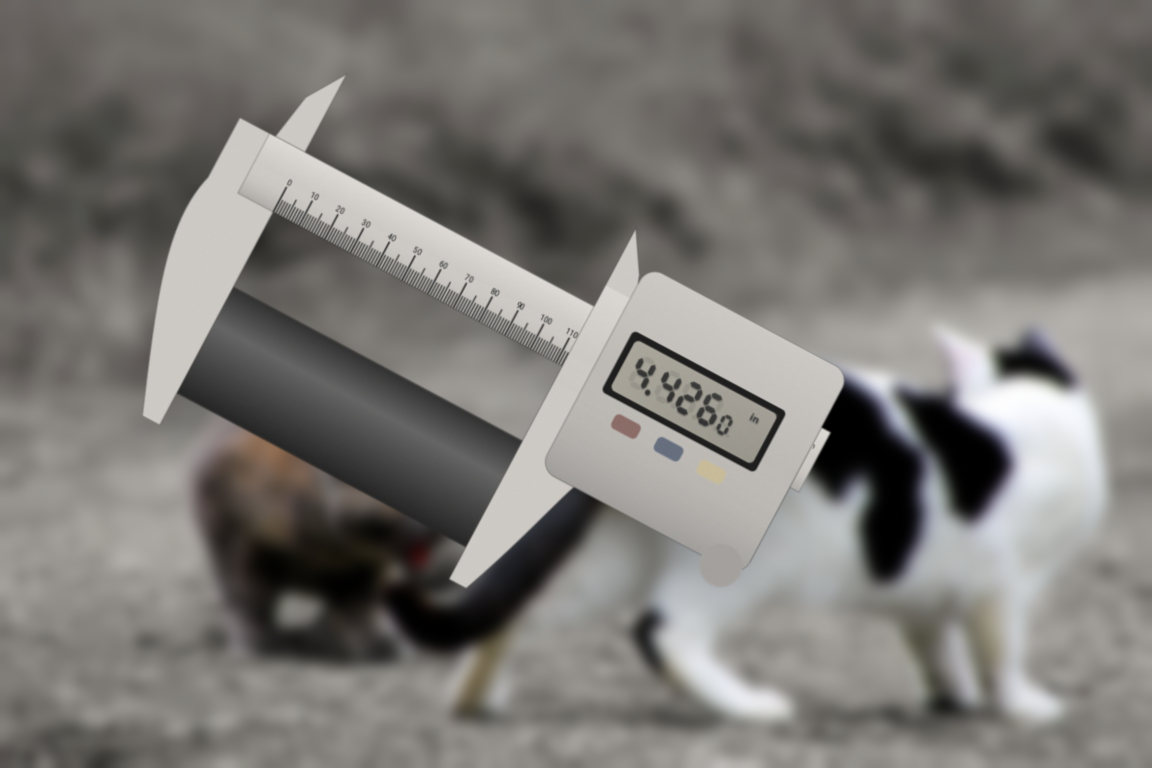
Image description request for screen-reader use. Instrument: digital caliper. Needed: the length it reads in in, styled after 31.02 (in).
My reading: 4.4260 (in)
